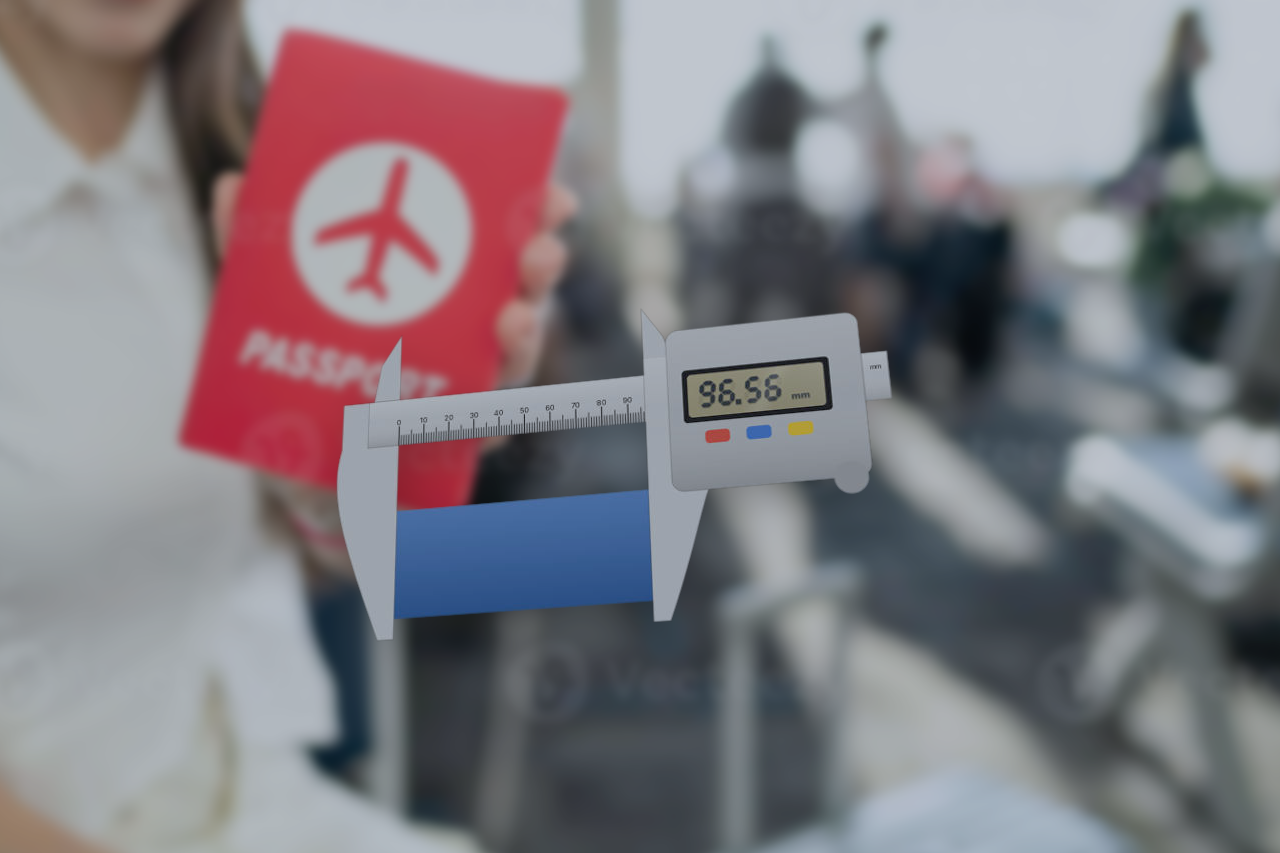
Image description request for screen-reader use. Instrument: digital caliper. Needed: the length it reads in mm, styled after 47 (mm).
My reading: 96.56 (mm)
